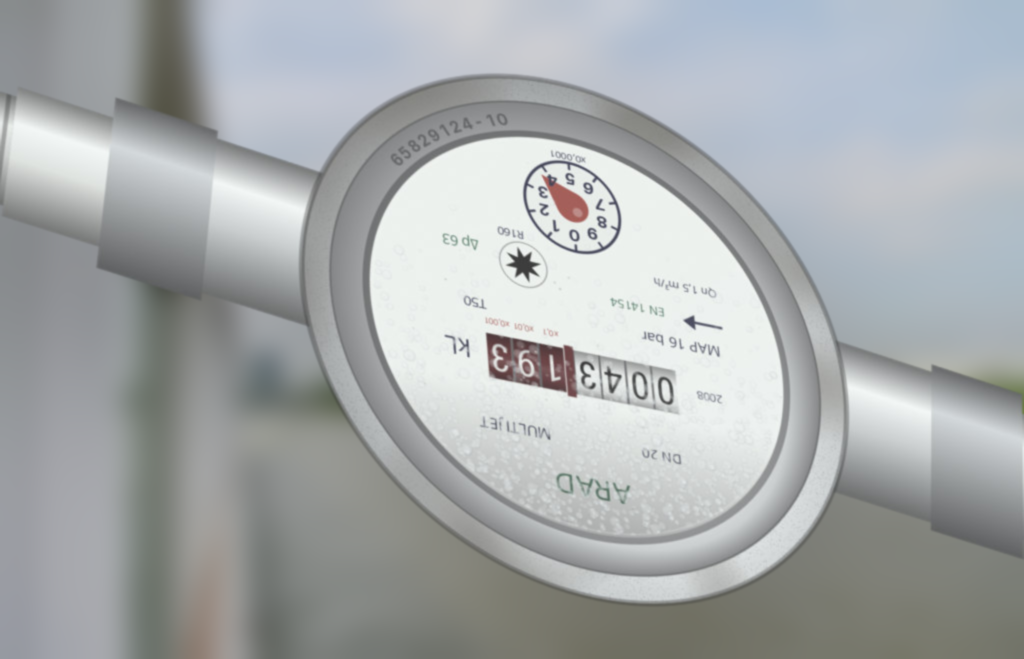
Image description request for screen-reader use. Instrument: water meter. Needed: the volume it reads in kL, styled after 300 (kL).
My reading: 43.1933 (kL)
